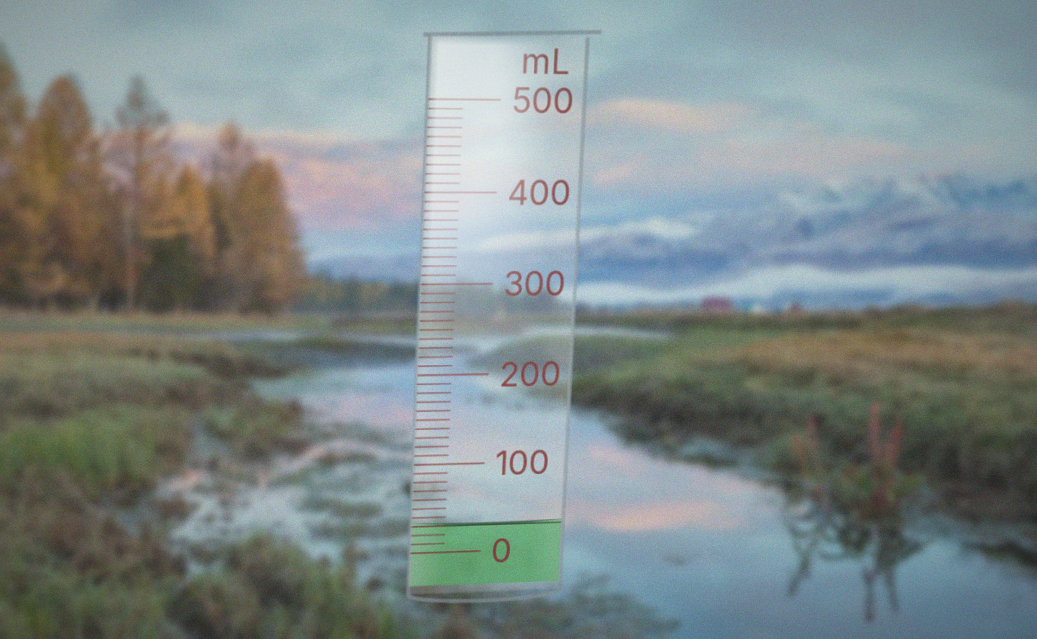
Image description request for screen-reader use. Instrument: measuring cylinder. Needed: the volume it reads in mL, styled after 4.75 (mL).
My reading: 30 (mL)
